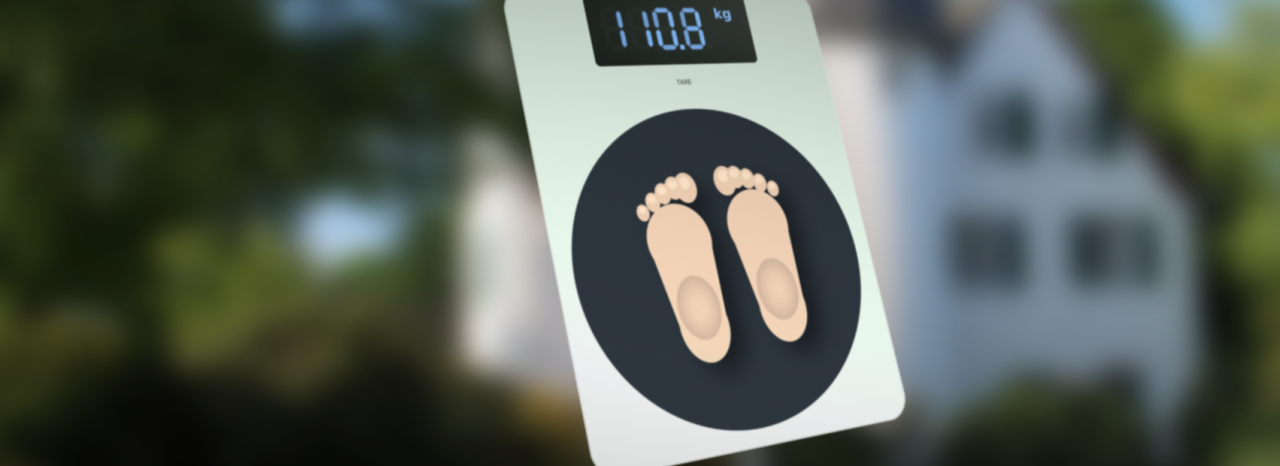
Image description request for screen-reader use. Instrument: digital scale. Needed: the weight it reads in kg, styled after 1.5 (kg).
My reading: 110.8 (kg)
